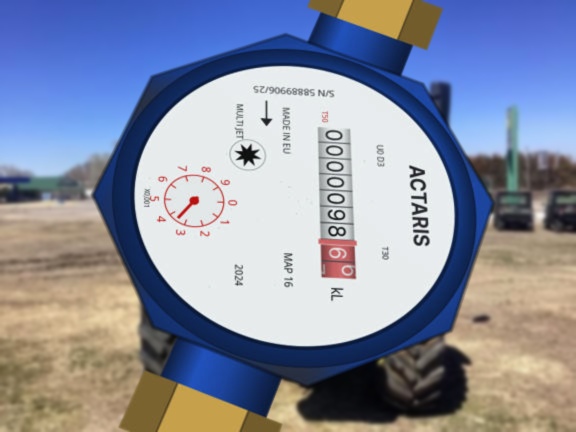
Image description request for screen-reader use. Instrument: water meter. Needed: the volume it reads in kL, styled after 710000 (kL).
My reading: 98.663 (kL)
